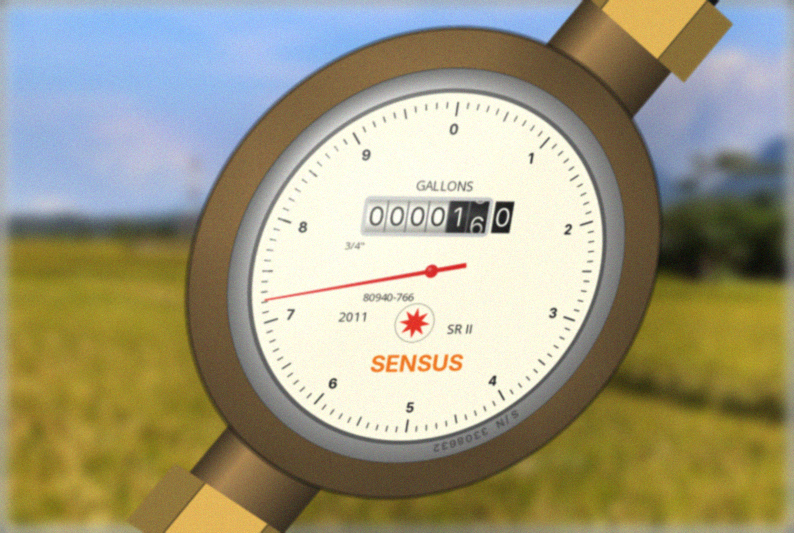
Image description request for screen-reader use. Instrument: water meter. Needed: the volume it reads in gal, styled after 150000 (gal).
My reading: 157.2 (gal)
